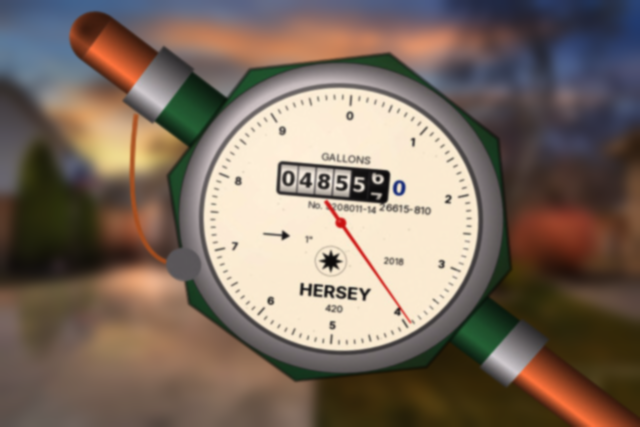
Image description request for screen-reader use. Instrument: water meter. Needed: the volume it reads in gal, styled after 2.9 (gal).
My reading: 485563.9 (gal)
